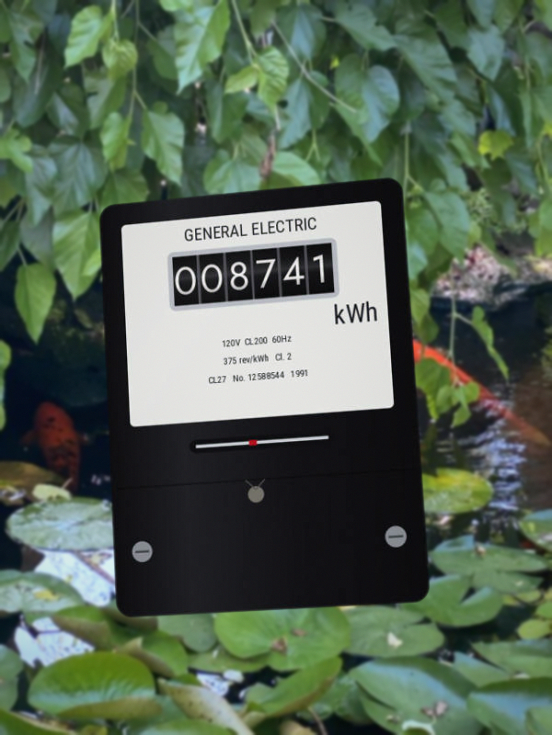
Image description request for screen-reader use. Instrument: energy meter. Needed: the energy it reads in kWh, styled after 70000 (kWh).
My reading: 8741 (kWh)
